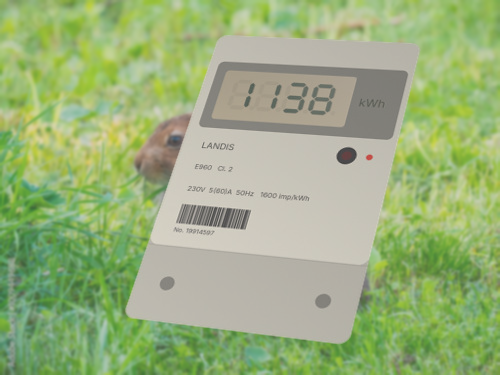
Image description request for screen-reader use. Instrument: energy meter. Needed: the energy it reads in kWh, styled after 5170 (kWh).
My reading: 1138 (kWh)
